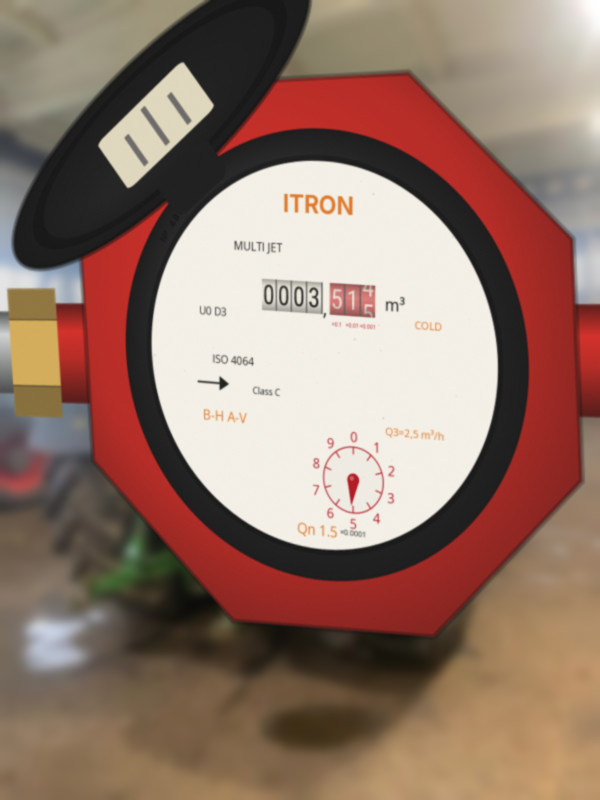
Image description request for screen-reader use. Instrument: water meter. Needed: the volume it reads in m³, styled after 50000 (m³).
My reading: 3.5145 (m³)
